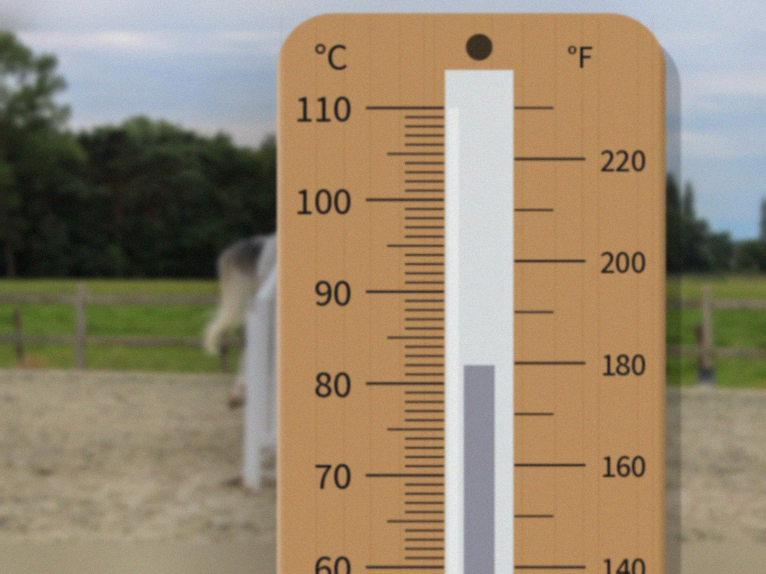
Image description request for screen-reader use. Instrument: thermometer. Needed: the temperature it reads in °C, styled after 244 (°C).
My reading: 82 (°C)
